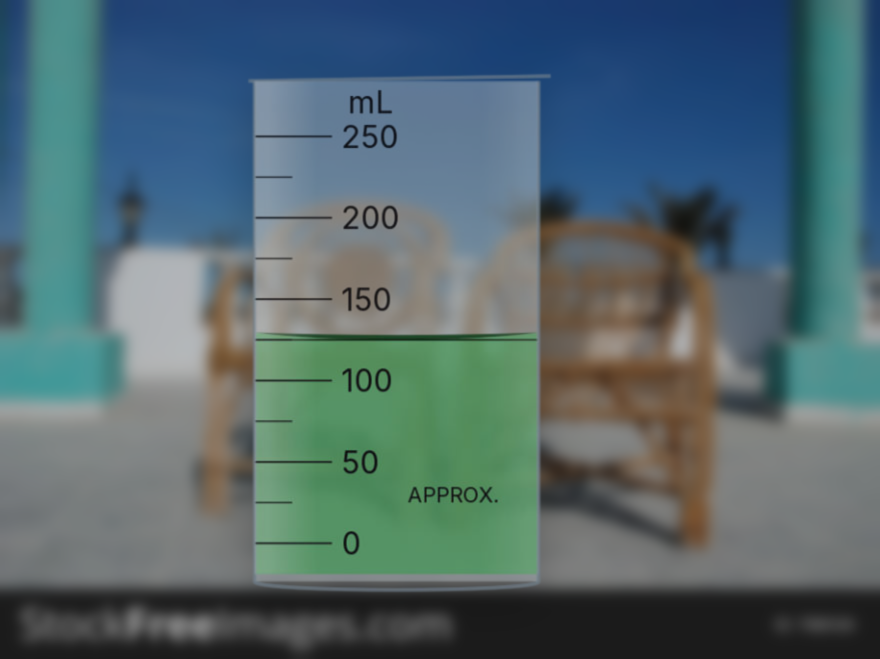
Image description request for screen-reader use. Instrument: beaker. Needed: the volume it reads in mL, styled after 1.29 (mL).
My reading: 125 (mL)
